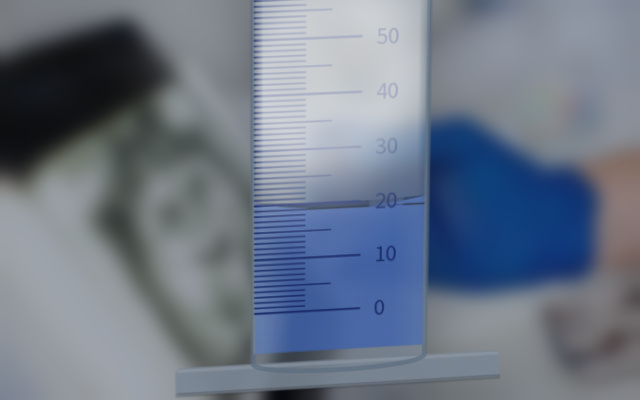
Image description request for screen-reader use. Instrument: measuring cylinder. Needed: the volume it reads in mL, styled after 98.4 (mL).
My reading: 19 (mL)
